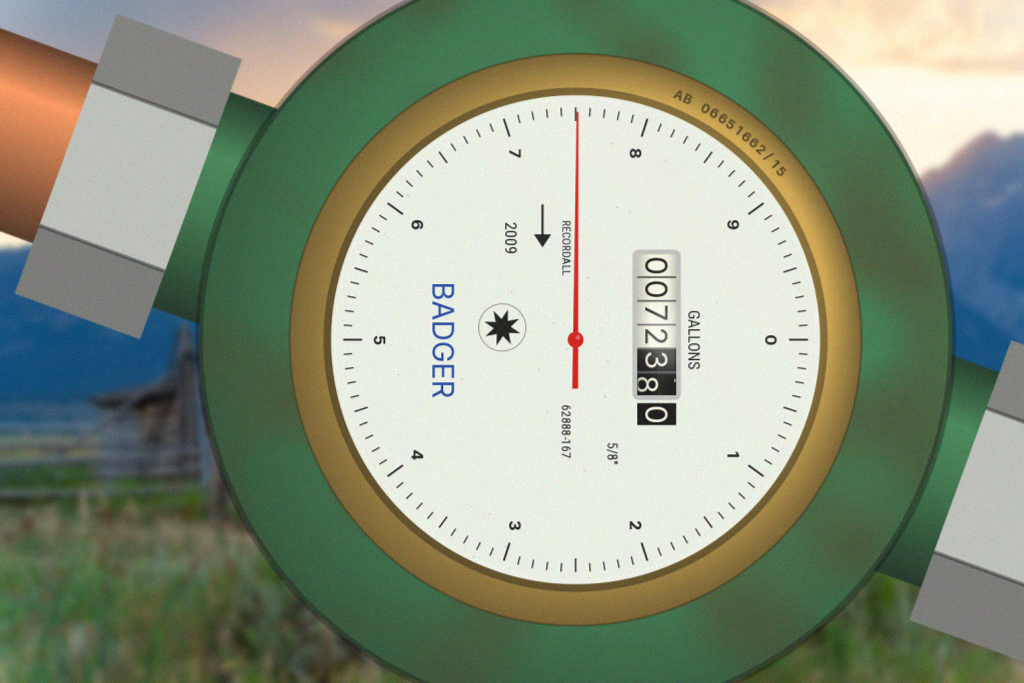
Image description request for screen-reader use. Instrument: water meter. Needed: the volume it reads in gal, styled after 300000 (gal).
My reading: 72377.5 (gal)
